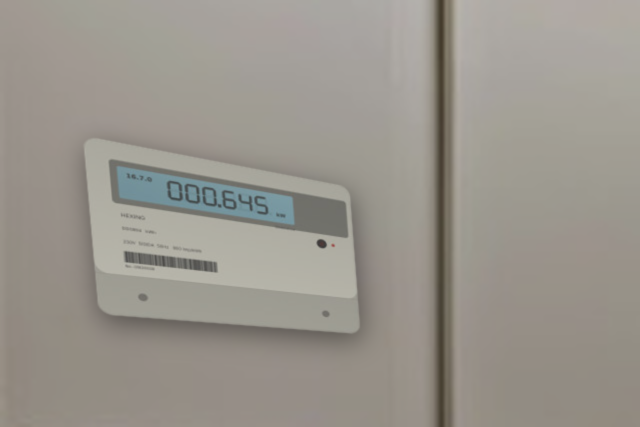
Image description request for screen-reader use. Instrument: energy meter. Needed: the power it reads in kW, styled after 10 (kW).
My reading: 0.645 (kW)
